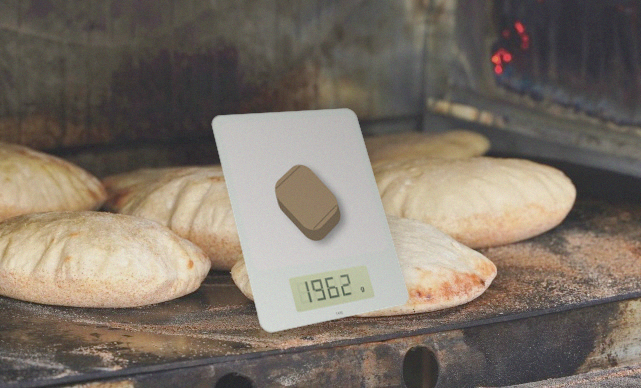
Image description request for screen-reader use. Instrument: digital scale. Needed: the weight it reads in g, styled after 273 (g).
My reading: 1962 (g)
